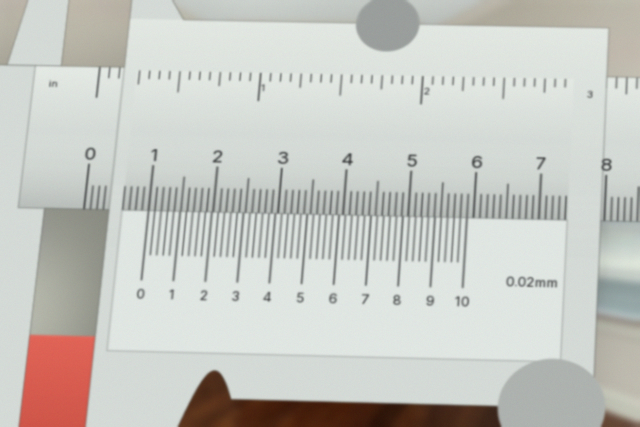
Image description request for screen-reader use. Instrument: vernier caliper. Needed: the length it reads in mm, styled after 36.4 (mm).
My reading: 10.0 (mm)
